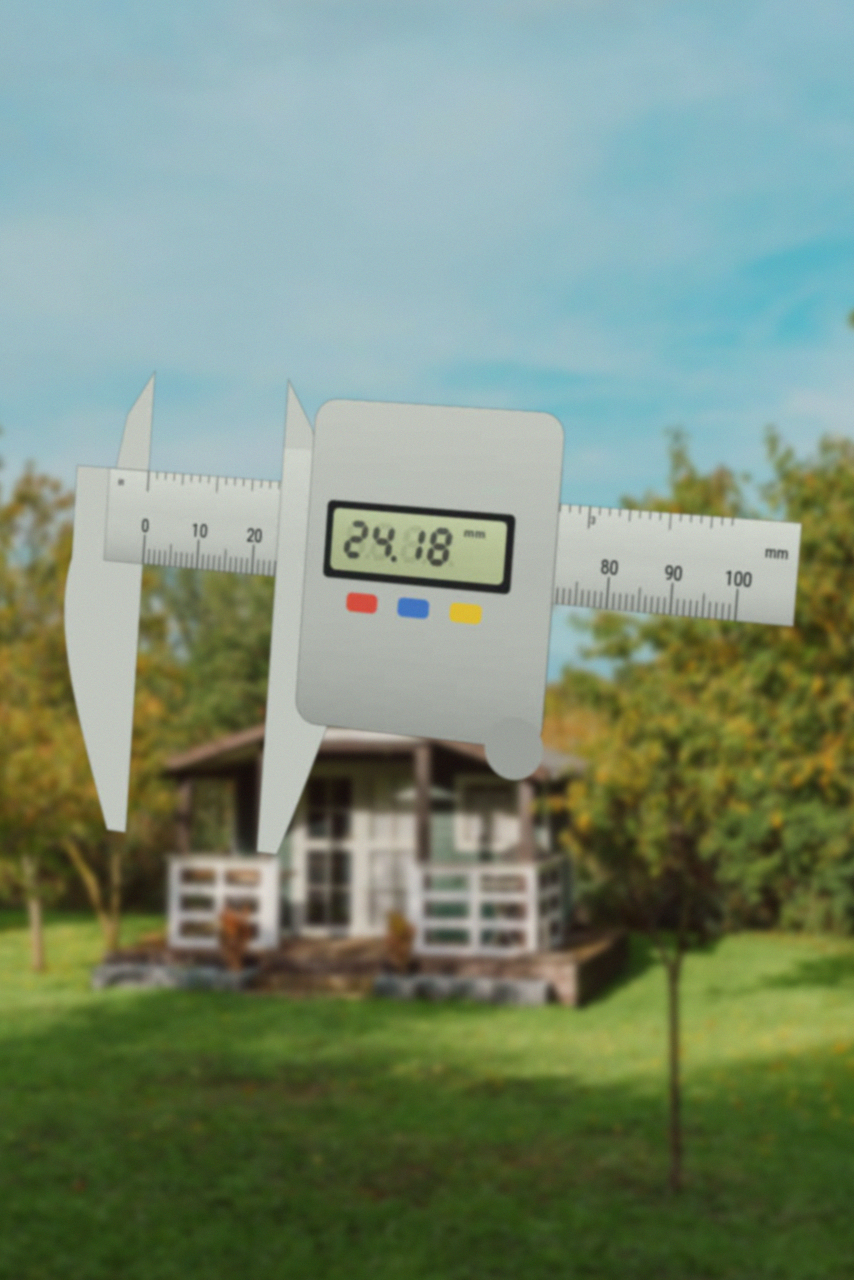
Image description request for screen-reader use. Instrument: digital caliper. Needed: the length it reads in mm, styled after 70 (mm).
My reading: 24.18 (mm)
